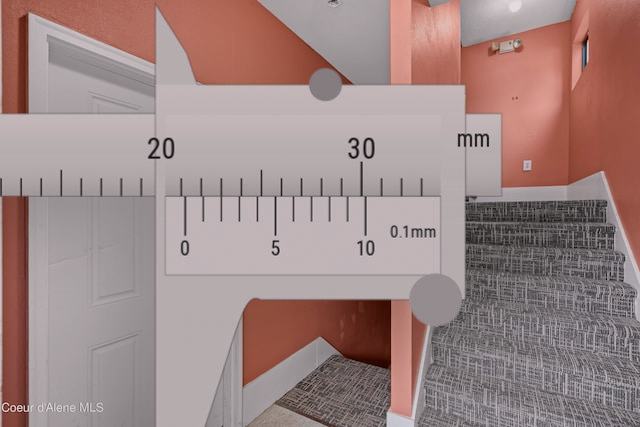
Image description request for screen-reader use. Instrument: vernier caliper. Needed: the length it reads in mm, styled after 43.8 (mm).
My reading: 21.2 (mm)
